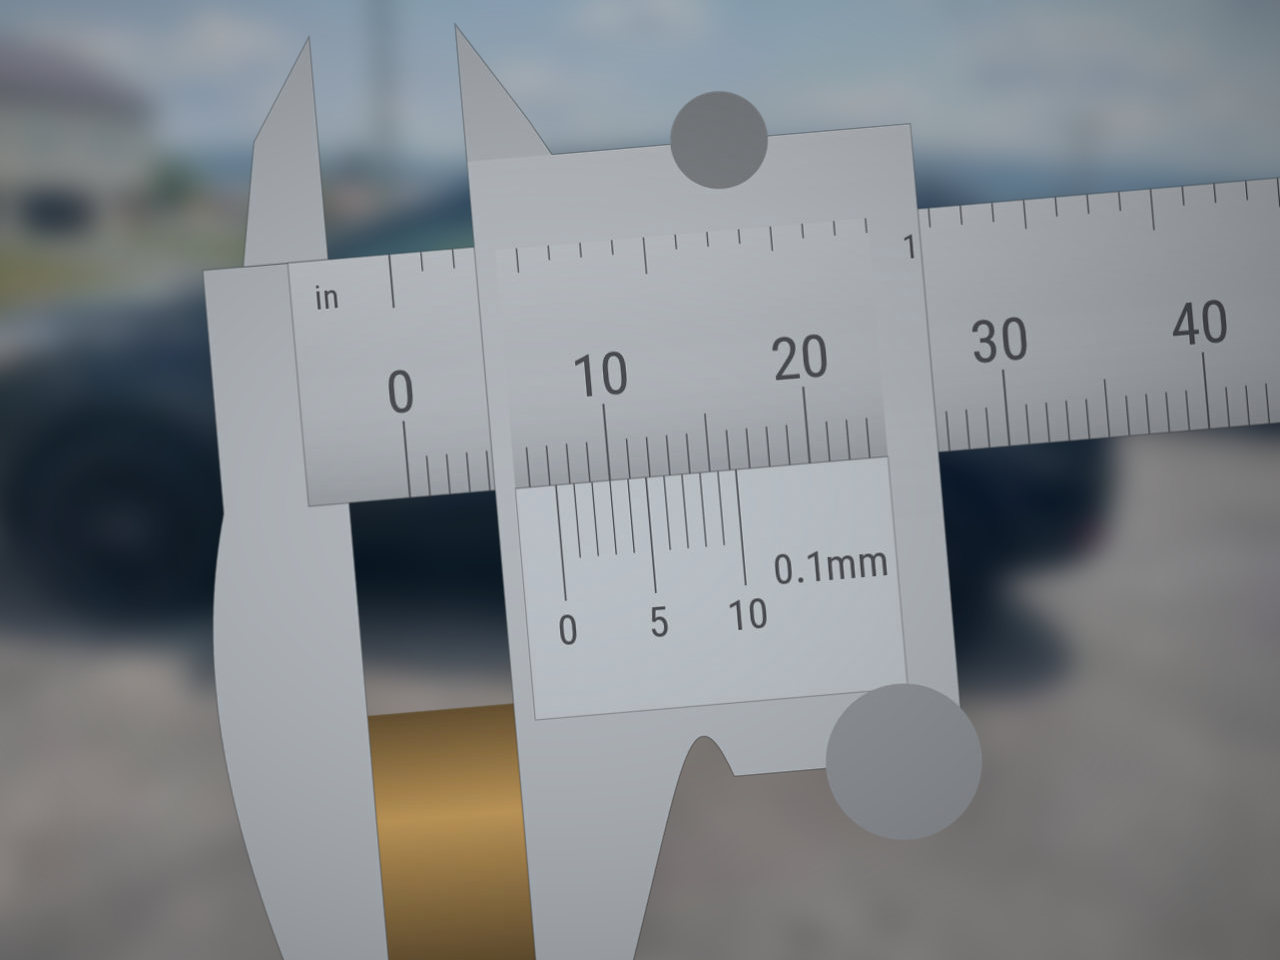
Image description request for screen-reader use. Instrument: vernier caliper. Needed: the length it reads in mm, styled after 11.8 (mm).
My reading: 7.3 (mm)
